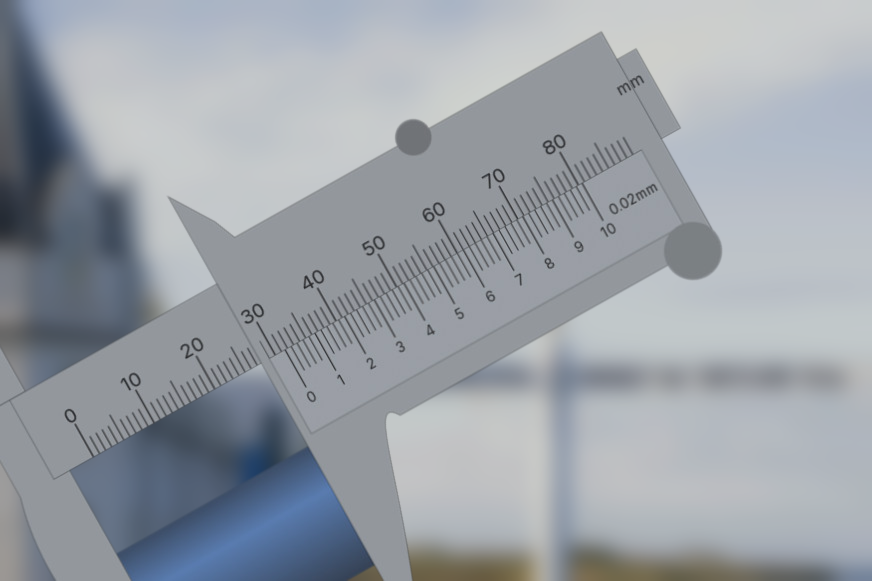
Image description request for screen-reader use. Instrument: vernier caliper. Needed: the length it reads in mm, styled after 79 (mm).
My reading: 31.6 (mm)
